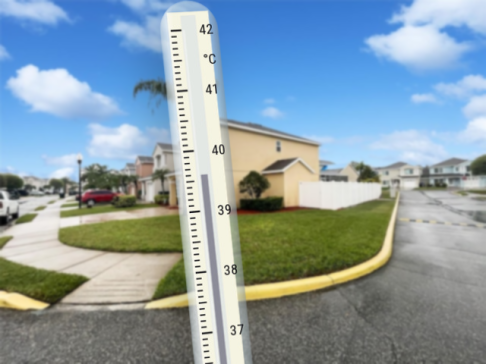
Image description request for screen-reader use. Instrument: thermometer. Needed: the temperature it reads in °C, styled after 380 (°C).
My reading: 39.6 (°C)
